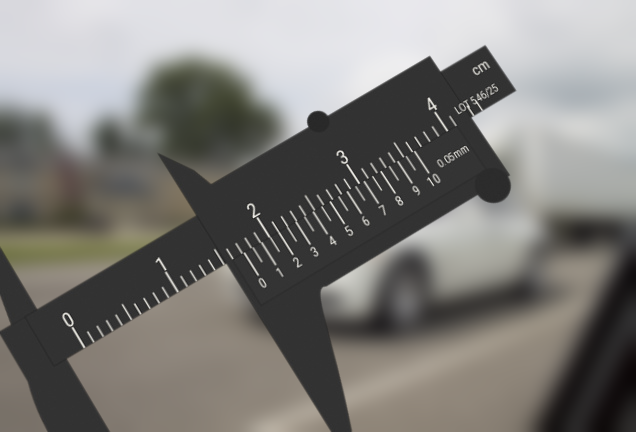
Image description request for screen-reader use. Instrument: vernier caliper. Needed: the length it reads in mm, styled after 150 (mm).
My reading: 17.2 (mm)
